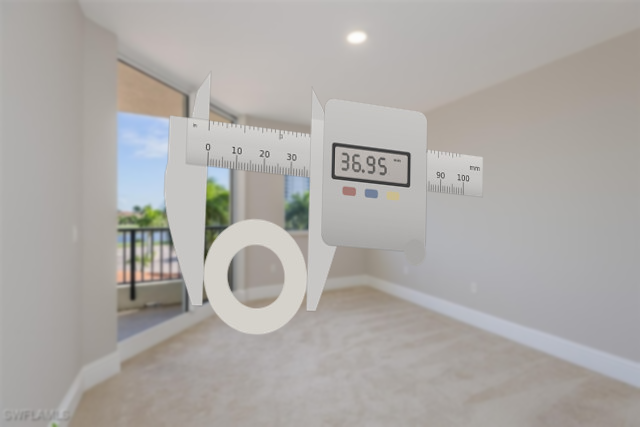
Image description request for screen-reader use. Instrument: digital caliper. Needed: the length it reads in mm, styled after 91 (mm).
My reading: 36.95 (mm)
